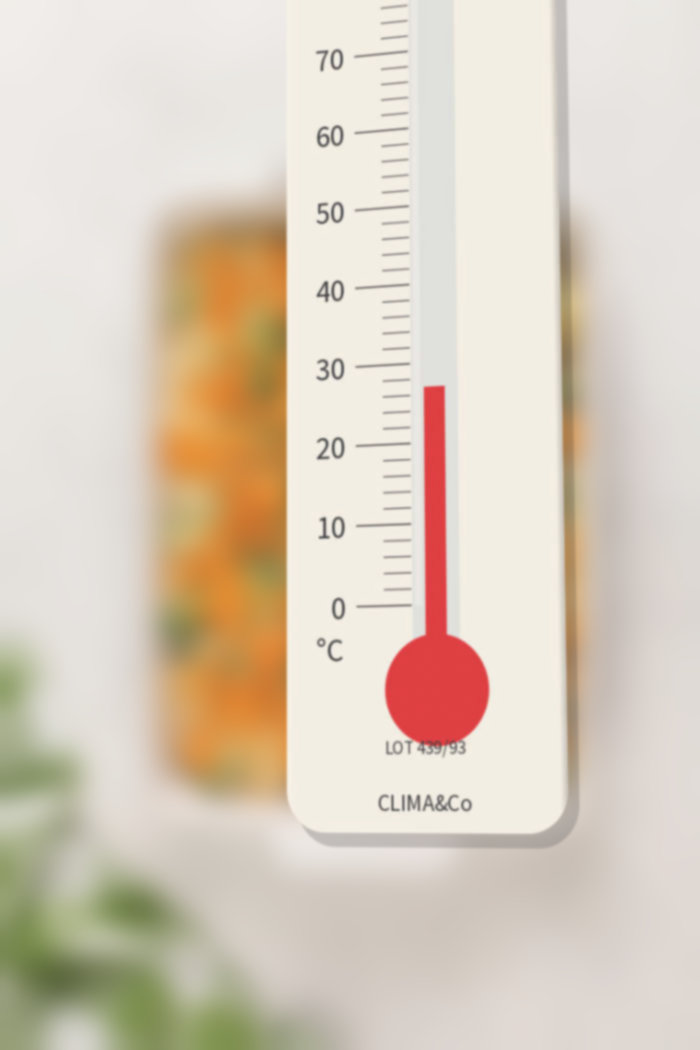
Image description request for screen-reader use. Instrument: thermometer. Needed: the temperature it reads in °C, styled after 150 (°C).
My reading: 27 (°C)
